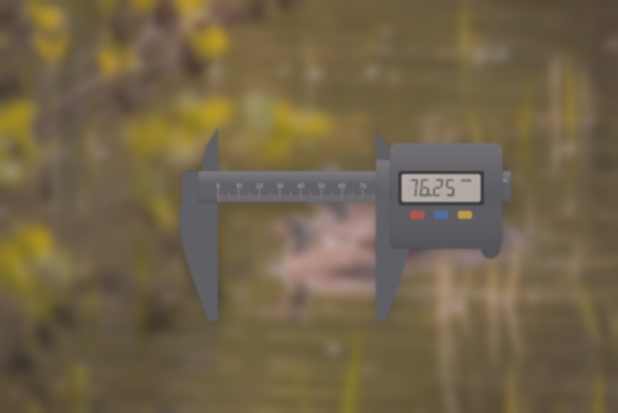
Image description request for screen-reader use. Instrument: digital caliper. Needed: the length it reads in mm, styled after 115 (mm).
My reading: 76.25 (mm)
